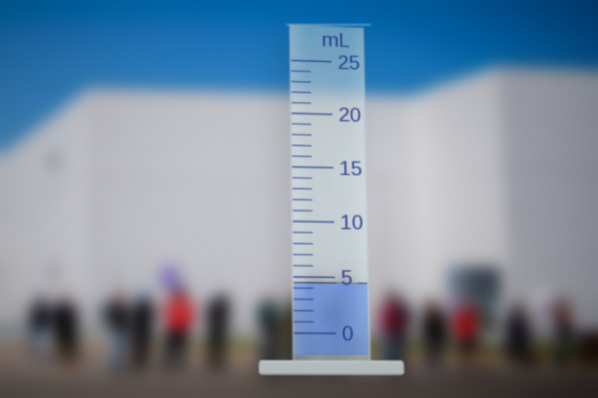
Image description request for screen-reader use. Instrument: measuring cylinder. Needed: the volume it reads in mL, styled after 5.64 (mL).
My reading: 4.5 (mL)
